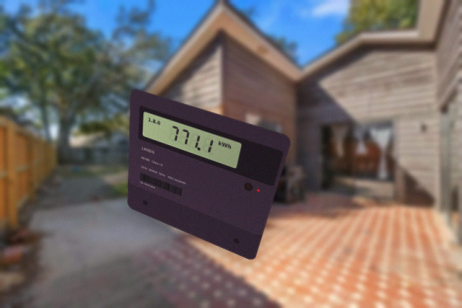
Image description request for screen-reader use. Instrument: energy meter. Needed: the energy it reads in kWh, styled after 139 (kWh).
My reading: 771.1 (kWh)
